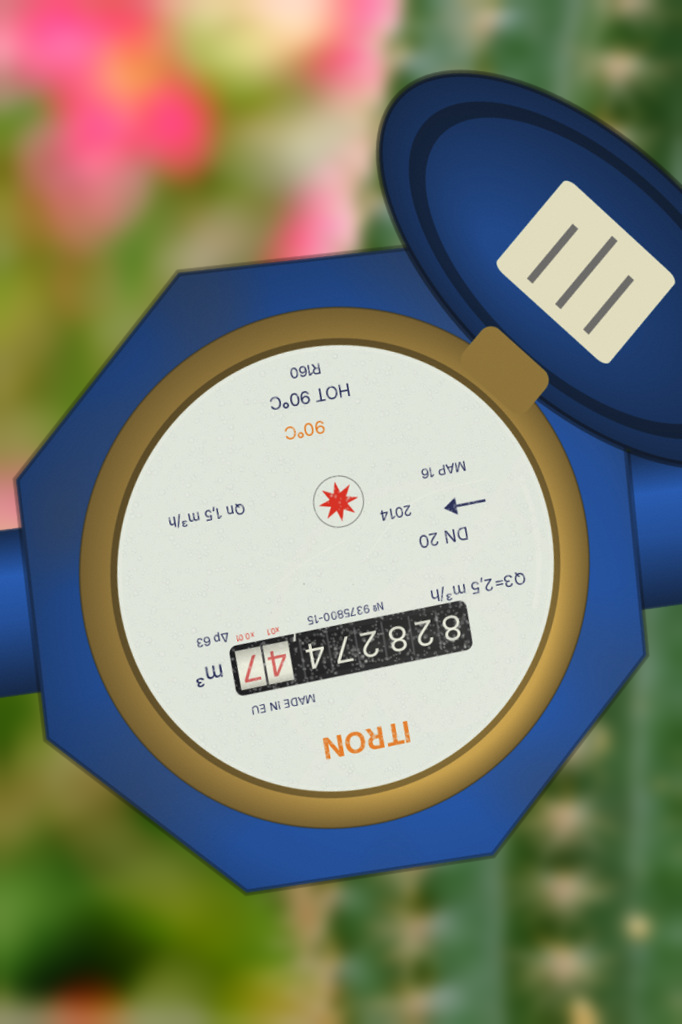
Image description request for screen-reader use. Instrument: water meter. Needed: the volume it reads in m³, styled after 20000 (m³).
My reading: 828274.47 (m³)
